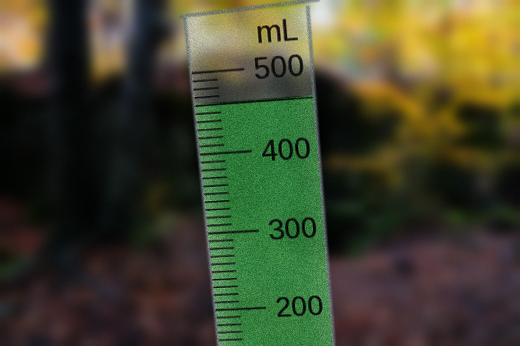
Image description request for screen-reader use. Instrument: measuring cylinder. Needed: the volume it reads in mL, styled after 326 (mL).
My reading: 460 (mL)
